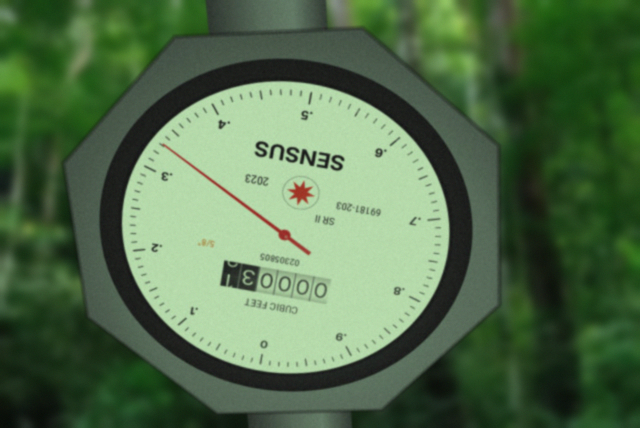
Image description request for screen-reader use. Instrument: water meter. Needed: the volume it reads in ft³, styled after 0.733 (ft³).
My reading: 31.33 (ft³)
